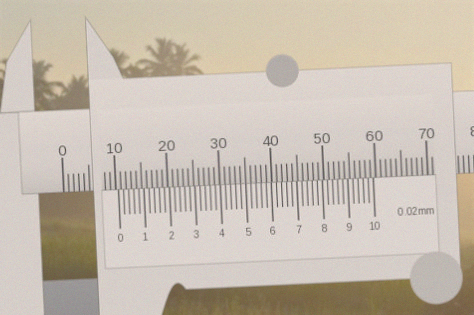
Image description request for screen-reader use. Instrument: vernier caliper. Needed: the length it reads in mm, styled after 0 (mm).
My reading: 10.5 (mm)
